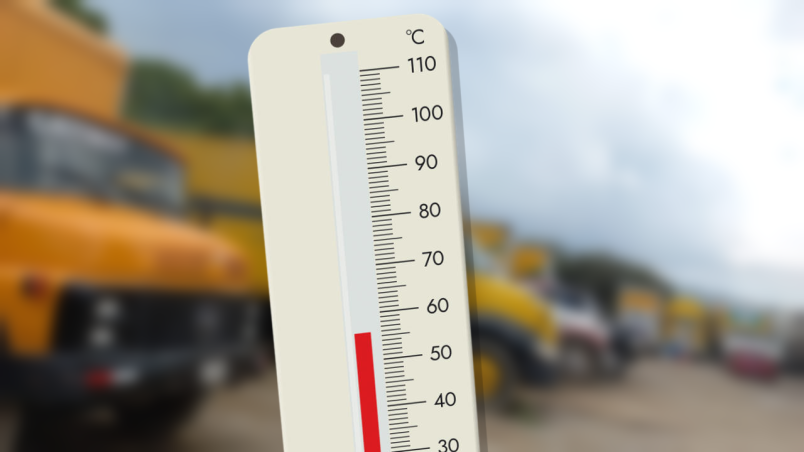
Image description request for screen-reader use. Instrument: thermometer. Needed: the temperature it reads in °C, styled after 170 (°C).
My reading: 56 (°C)
